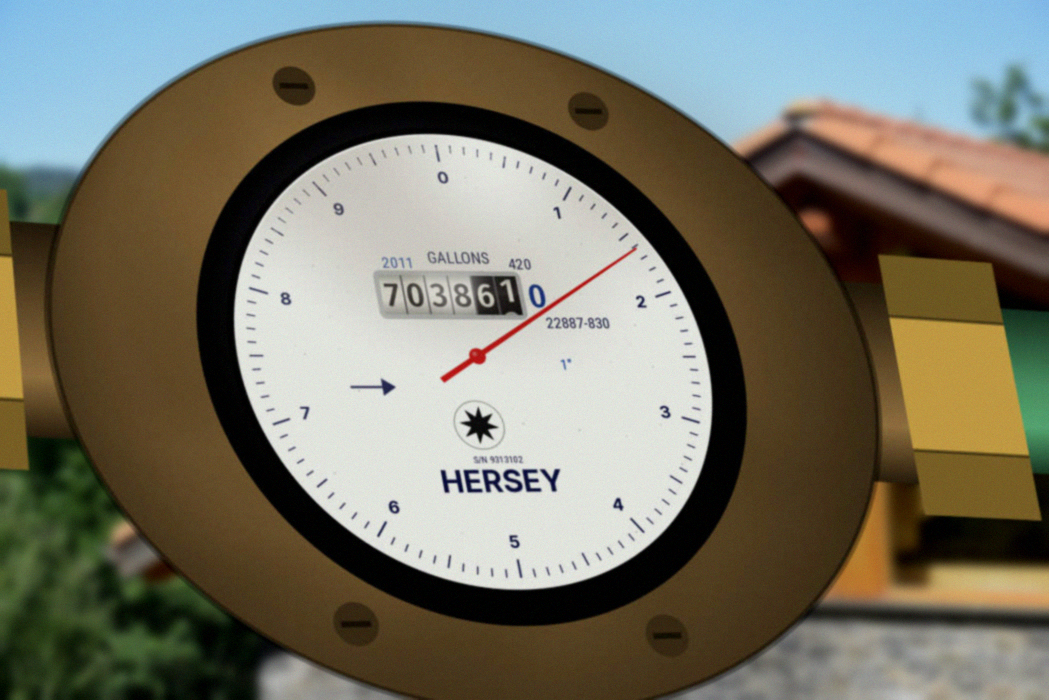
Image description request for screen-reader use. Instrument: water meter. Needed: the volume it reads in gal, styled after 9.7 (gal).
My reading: 7038611.6 (gal)
